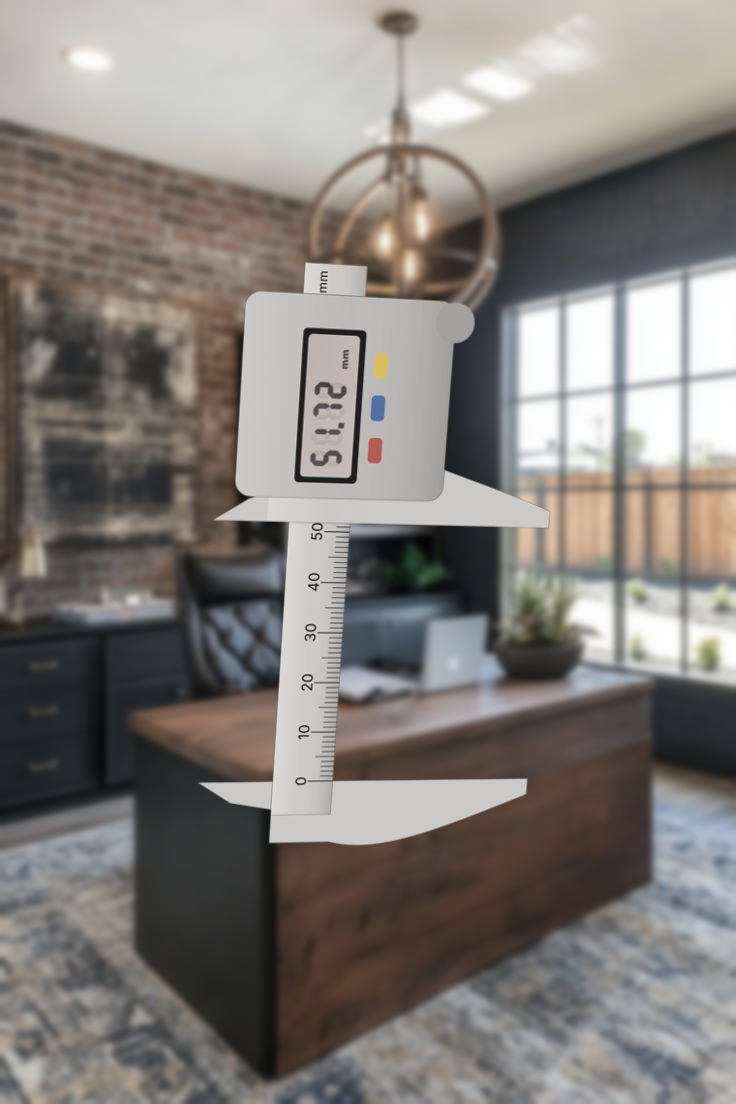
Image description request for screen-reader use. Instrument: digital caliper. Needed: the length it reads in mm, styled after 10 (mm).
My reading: 51.72 (mm)
